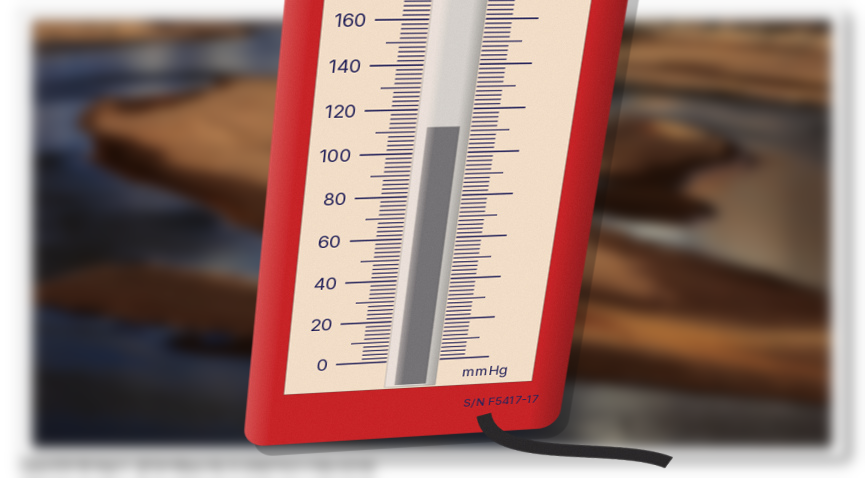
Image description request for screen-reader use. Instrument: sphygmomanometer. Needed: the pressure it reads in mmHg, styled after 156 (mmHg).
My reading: 112 (mmHg)
